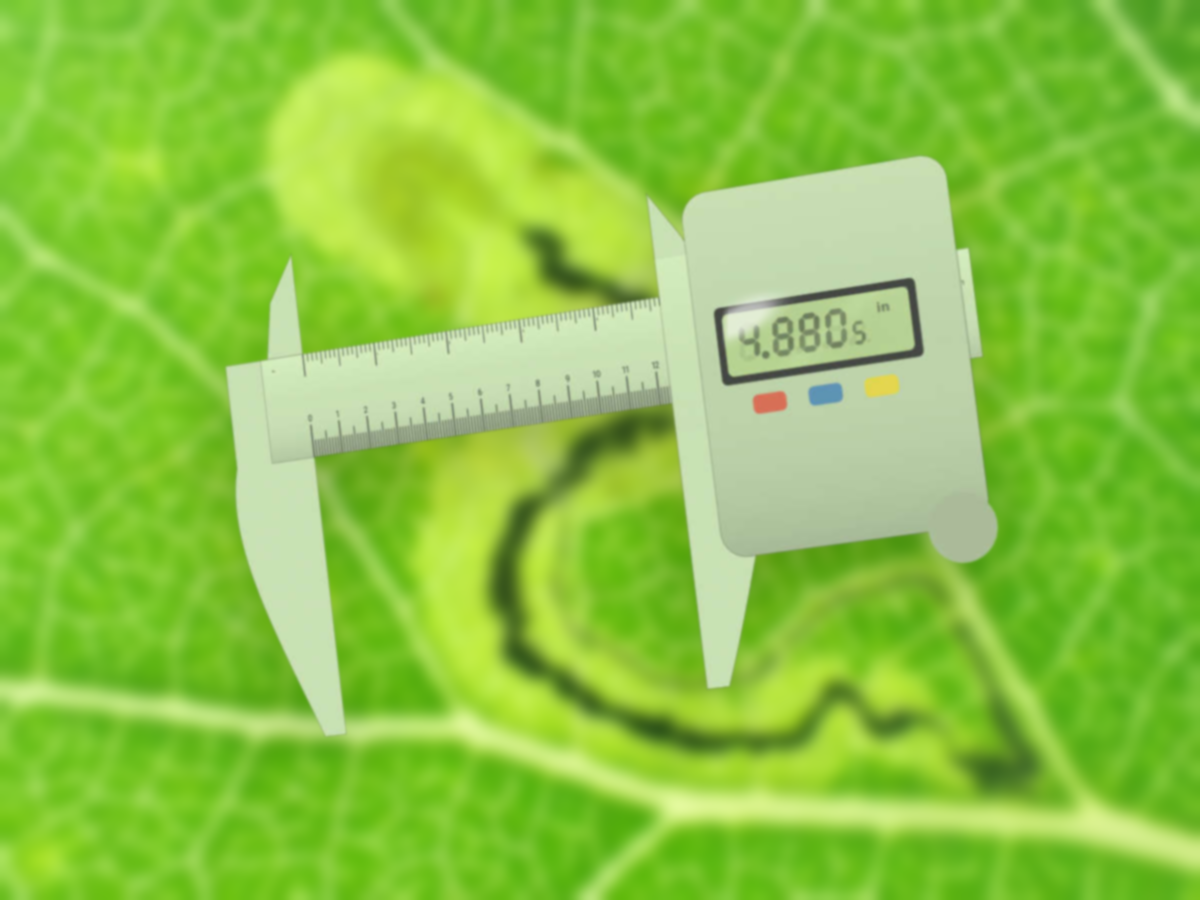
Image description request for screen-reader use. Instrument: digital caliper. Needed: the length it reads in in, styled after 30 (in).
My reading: 4.8805 (in)
